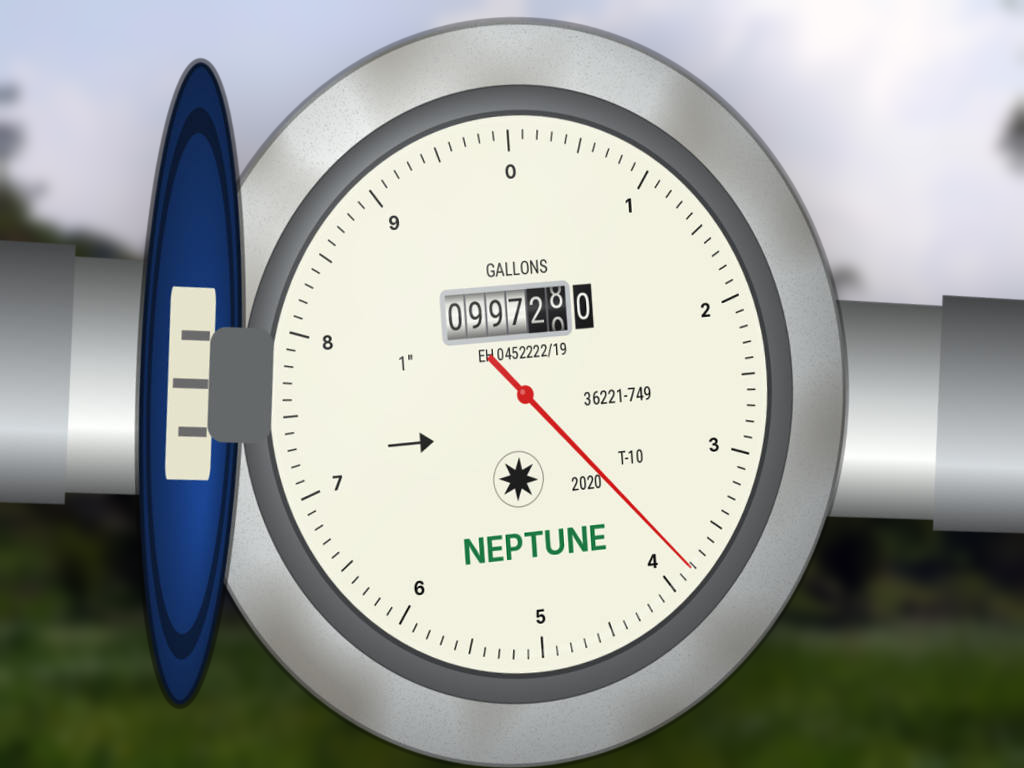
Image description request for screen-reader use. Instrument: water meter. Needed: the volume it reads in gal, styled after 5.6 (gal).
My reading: 997283.8 (gal)
